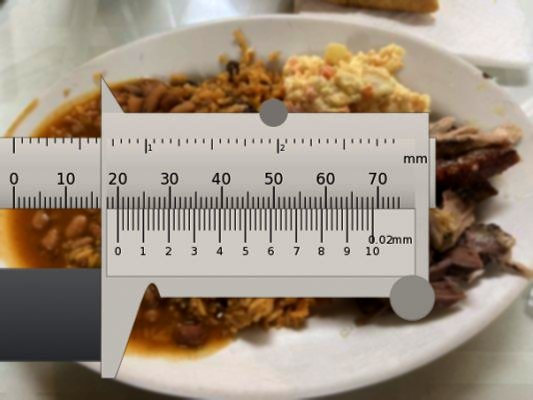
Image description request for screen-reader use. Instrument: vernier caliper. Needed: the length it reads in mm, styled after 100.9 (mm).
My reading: 20.0 (mm)
